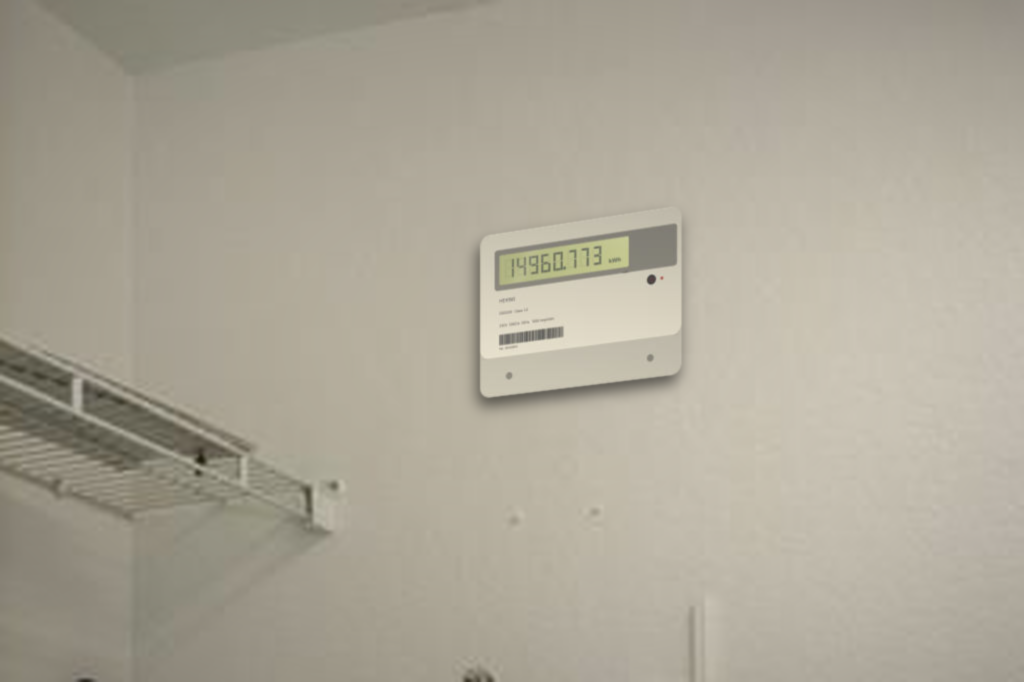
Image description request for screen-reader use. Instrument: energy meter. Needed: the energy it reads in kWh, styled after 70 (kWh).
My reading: 14960.773 (kWh)
